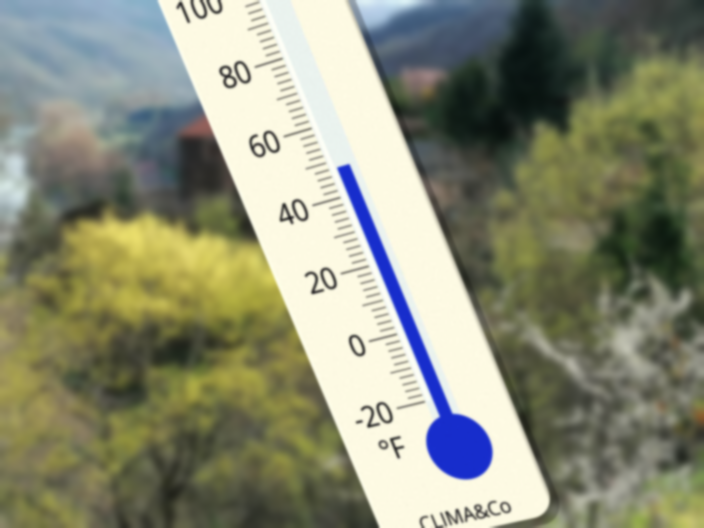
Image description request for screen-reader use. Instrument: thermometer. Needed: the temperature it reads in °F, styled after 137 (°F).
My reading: 48 (°F)
